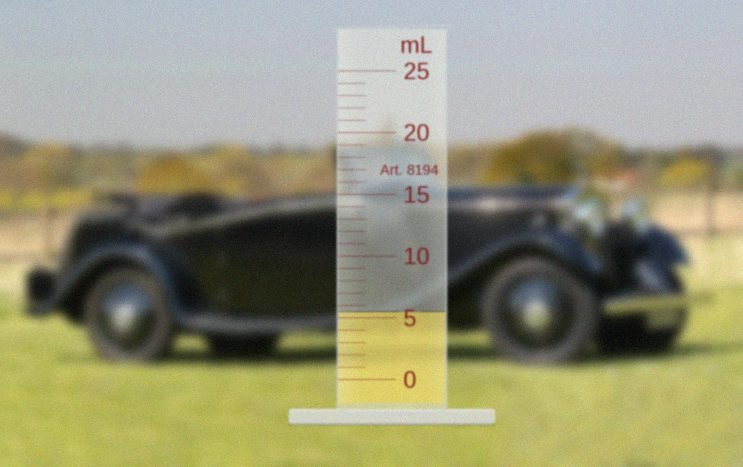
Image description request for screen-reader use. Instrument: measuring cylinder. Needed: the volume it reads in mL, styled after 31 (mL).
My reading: 5.5 (mL)
